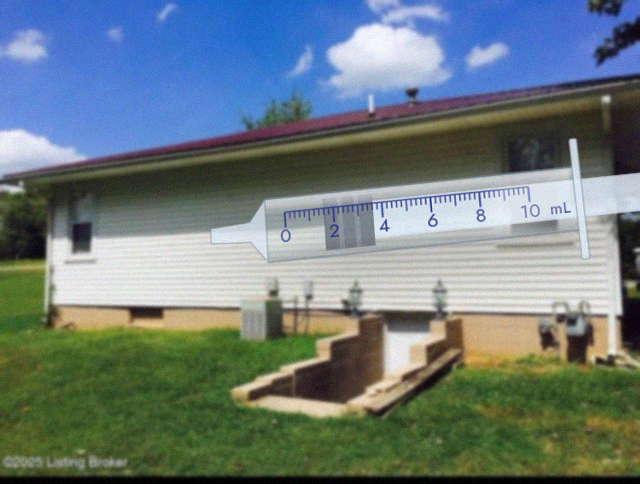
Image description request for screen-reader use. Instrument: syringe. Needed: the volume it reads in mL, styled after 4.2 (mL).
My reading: 1.6 (mL)
